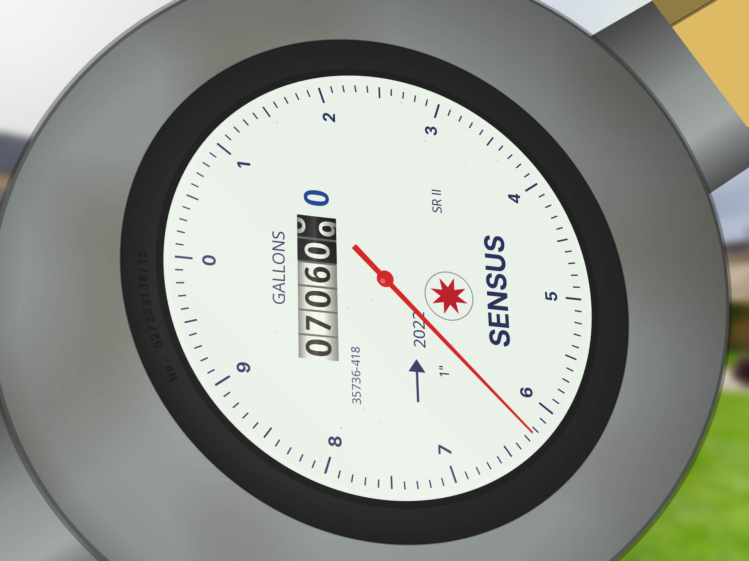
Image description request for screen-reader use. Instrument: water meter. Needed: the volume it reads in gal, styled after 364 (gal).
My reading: 706086.2 (gal)
